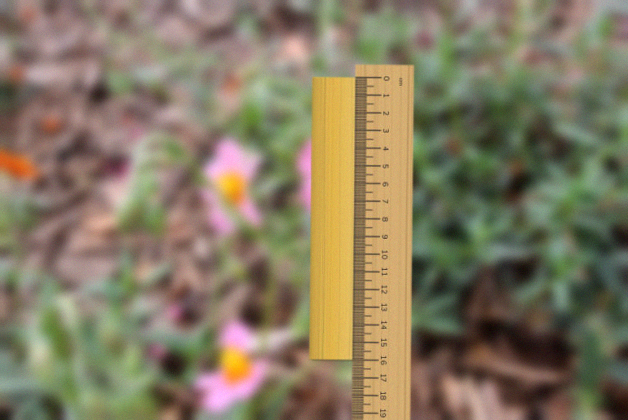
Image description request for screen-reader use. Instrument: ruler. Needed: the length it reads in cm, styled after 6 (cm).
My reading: 16 (cm)
